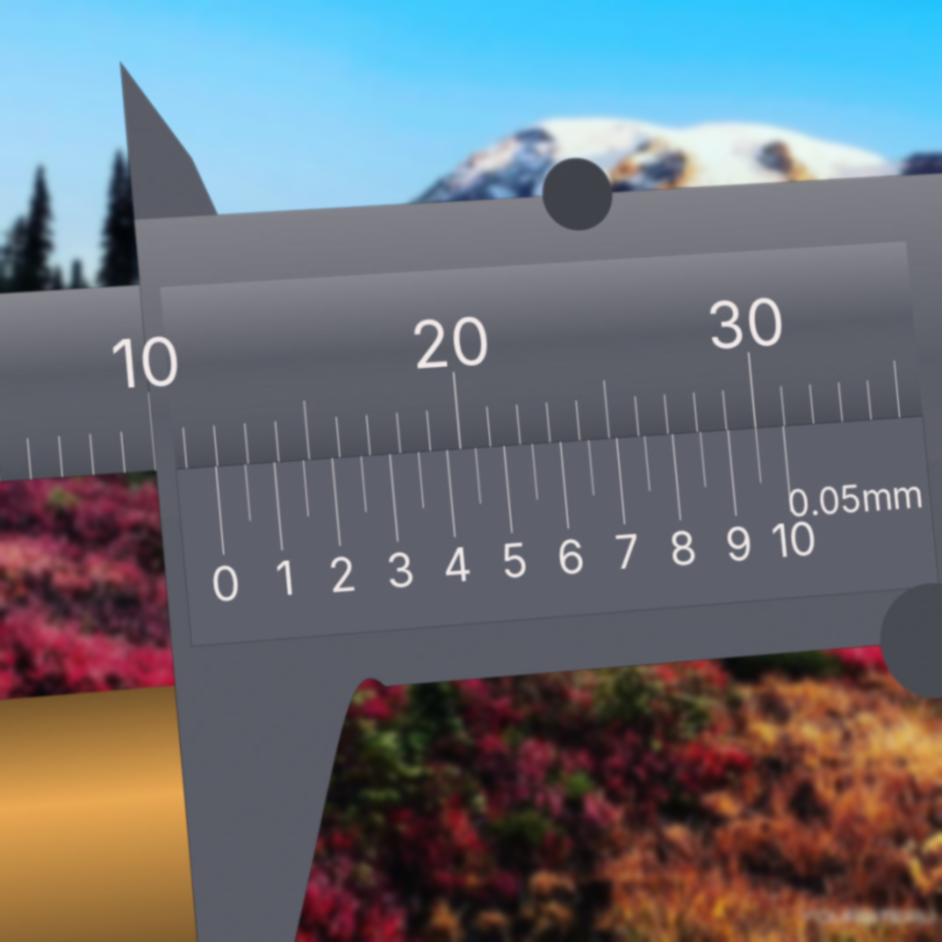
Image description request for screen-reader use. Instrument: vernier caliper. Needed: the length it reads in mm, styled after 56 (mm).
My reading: 11.95 (mm)
